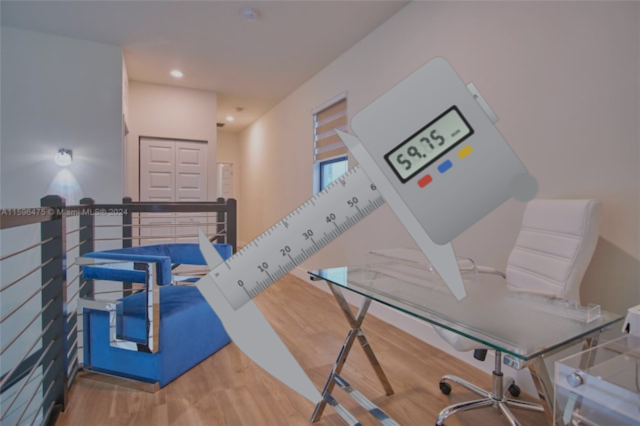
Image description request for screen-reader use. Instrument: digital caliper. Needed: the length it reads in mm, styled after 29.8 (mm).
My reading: 59.75 (mm)
